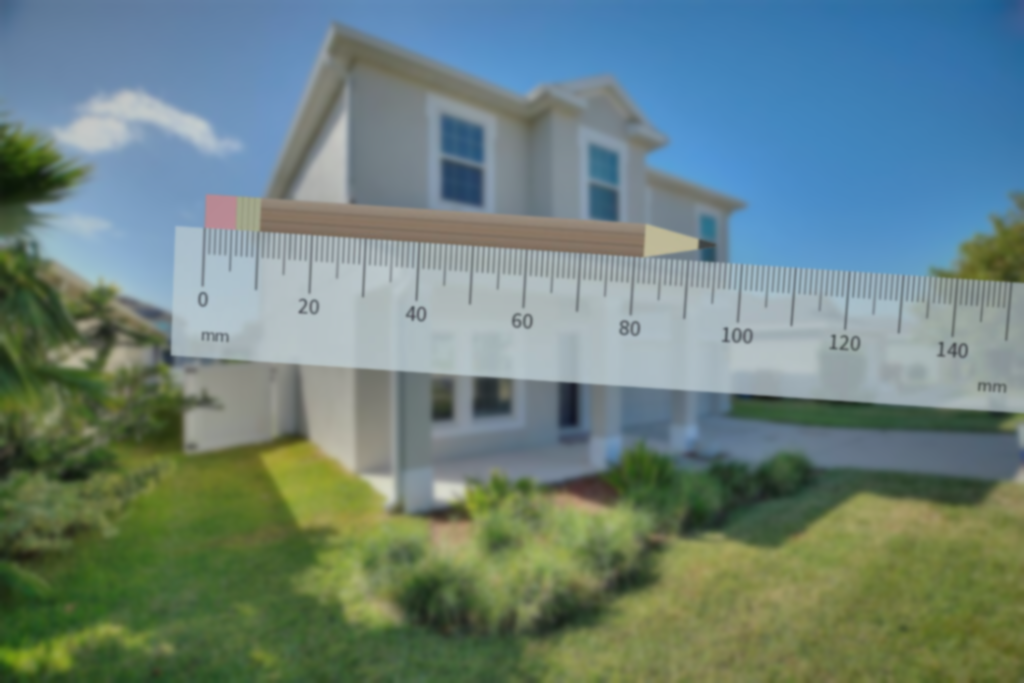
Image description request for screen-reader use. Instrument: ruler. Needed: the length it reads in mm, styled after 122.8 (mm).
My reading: 95 (mm)
